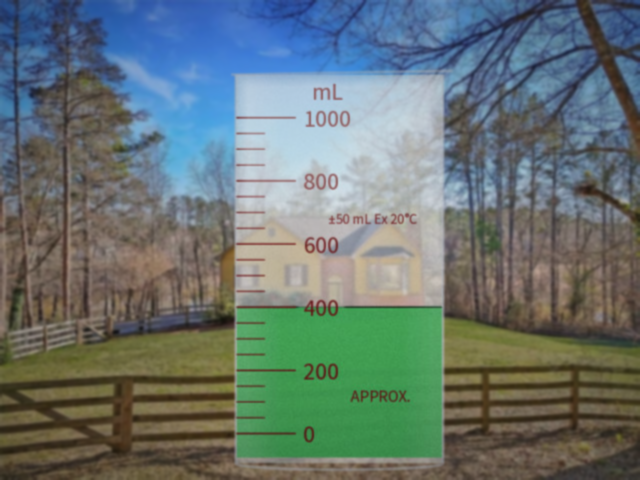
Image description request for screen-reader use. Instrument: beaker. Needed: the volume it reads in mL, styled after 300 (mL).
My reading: 400 (mL)
